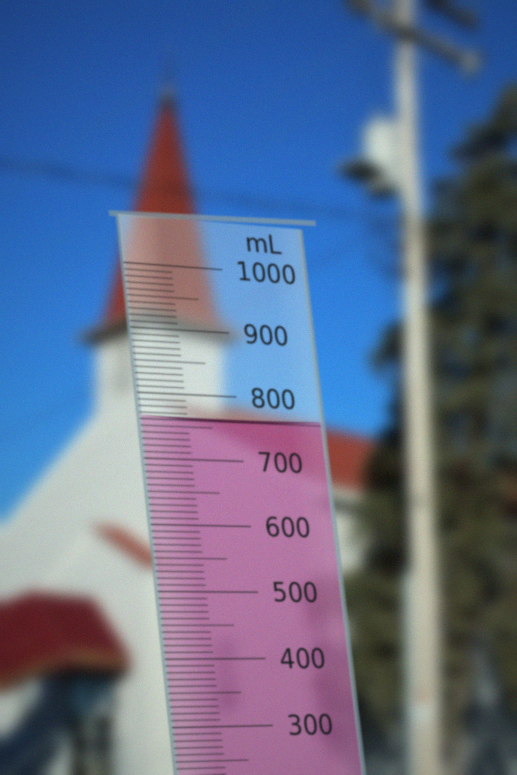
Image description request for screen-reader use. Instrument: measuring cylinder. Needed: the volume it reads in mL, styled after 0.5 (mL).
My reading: 760 (mL)
